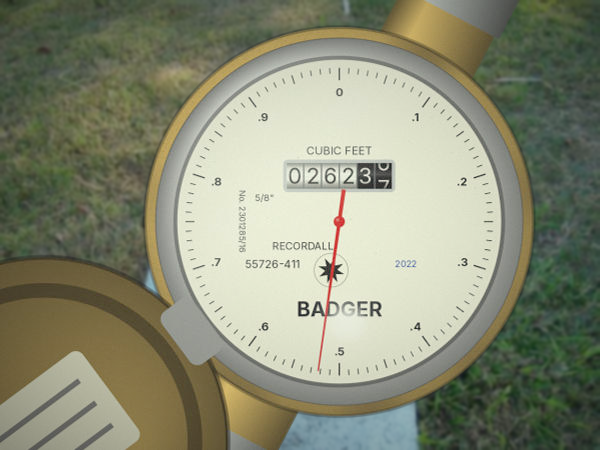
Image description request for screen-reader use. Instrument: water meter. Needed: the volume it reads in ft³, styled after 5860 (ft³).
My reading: 26236.52 (ft³)
